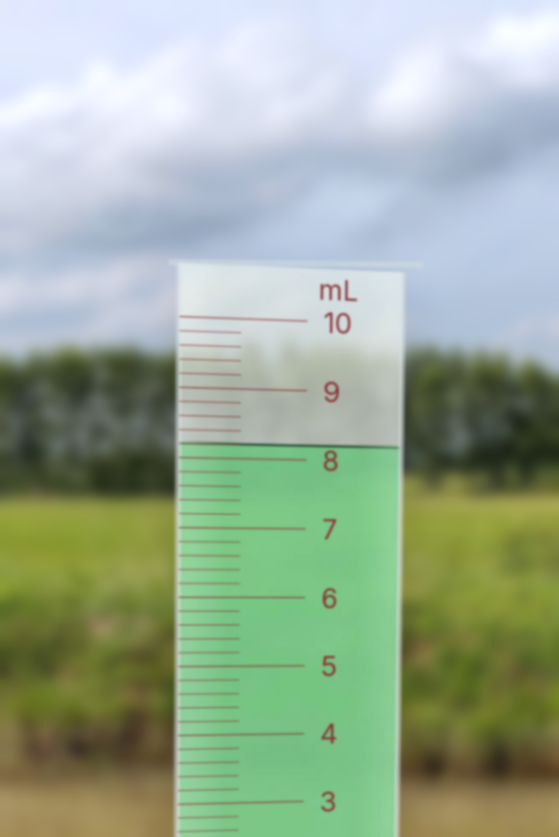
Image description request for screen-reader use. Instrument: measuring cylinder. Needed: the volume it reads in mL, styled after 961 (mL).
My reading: 8.2 (mL)
